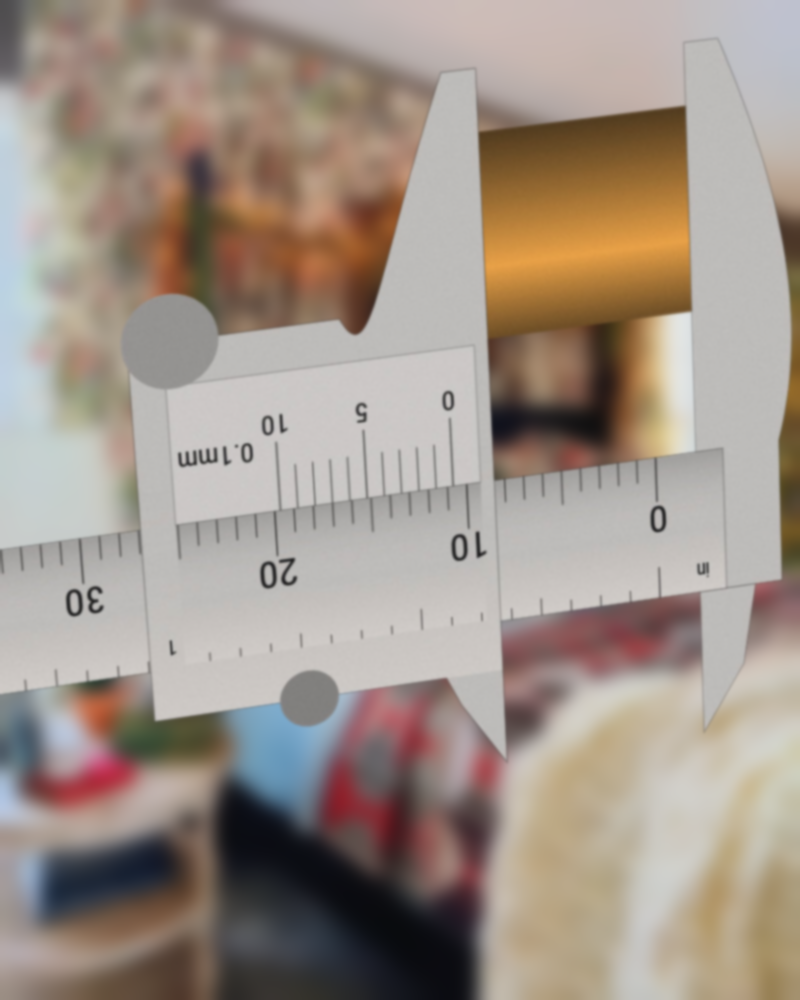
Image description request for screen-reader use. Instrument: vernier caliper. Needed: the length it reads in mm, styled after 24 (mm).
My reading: 10.7 (mm)
